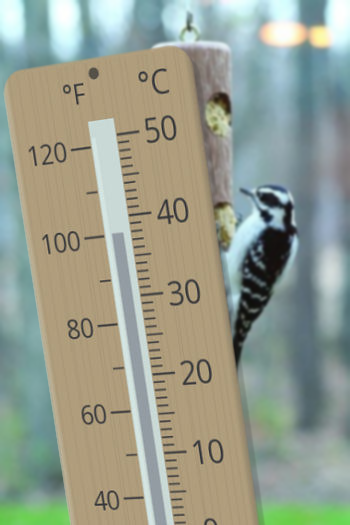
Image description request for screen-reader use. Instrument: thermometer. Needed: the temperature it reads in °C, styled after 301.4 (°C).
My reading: 38 (°C)
